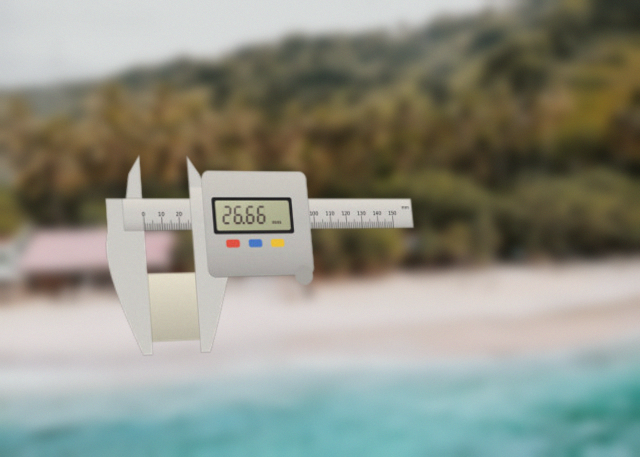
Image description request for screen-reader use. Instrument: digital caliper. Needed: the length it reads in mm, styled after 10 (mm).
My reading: 26.66 (mm)
